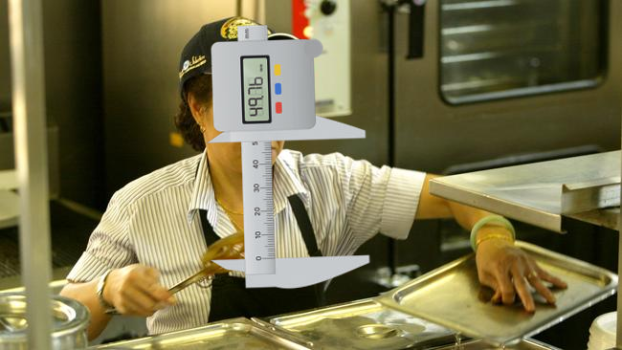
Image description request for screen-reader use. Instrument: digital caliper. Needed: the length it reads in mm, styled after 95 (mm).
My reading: 49.76 (mm)
